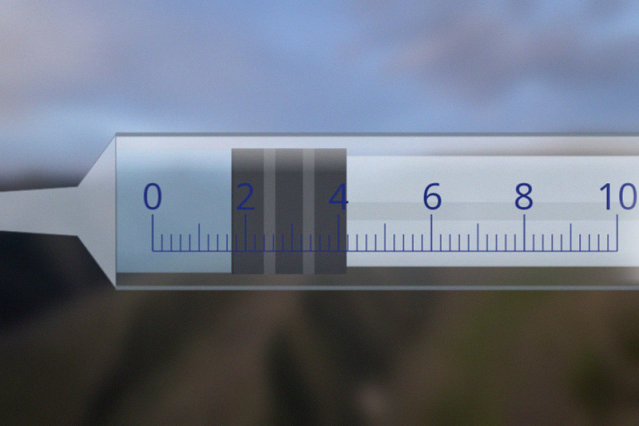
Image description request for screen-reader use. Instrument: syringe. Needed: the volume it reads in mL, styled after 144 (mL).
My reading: 1.7 (mL)
